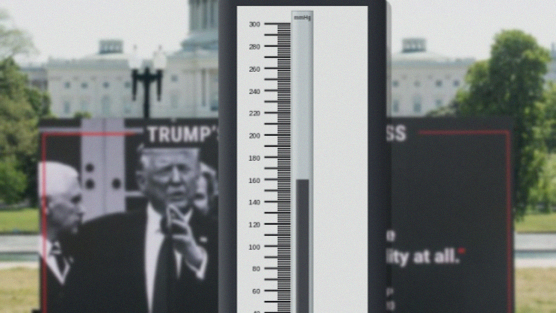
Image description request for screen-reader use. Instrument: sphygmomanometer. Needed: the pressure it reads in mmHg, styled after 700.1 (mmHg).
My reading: 160 (mmHg)
